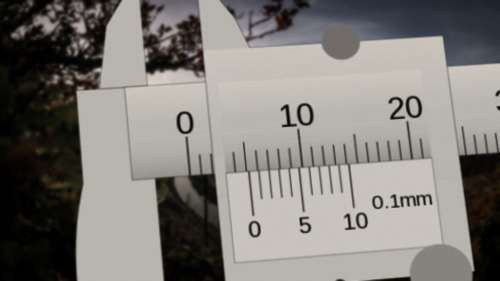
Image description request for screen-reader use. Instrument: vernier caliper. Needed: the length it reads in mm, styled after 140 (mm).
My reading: 5.2 (mm)
